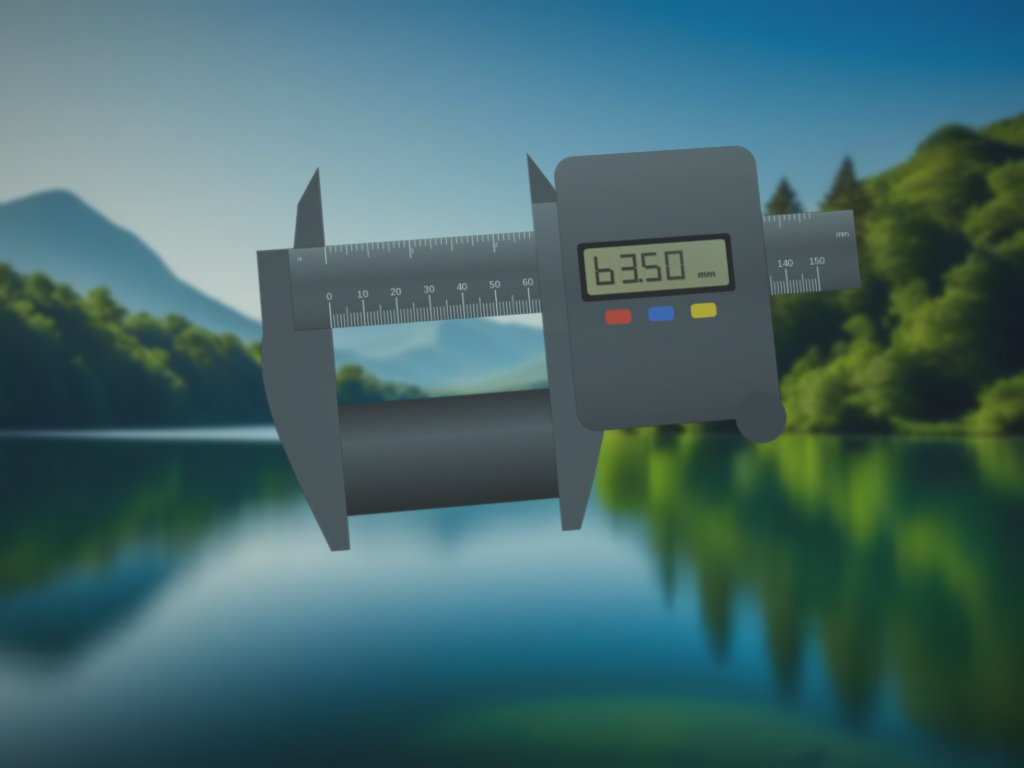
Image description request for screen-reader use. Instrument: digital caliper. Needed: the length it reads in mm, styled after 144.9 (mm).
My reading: 63.50 (mm)
